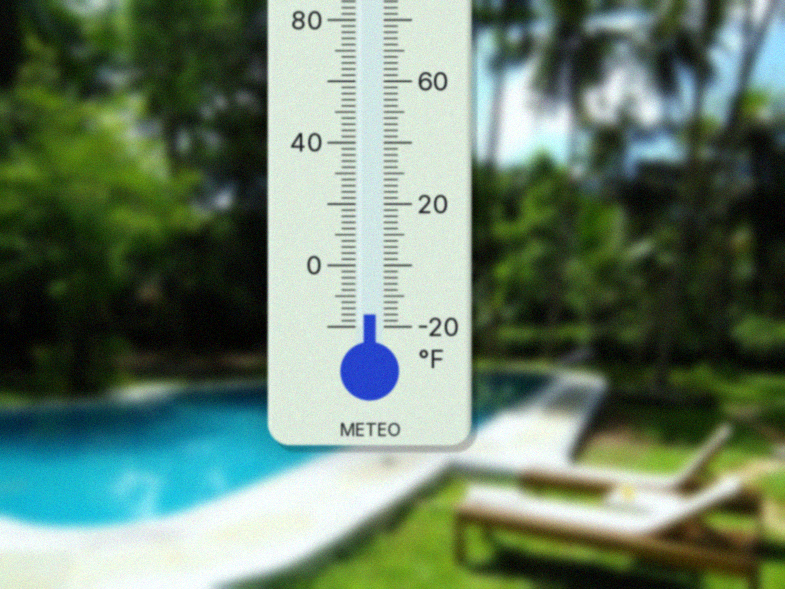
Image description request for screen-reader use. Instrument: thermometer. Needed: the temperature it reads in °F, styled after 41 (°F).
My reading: -16 (°F)
